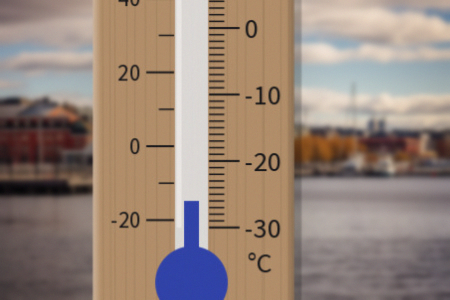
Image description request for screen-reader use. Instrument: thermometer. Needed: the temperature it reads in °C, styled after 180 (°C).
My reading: -26 (°C)
